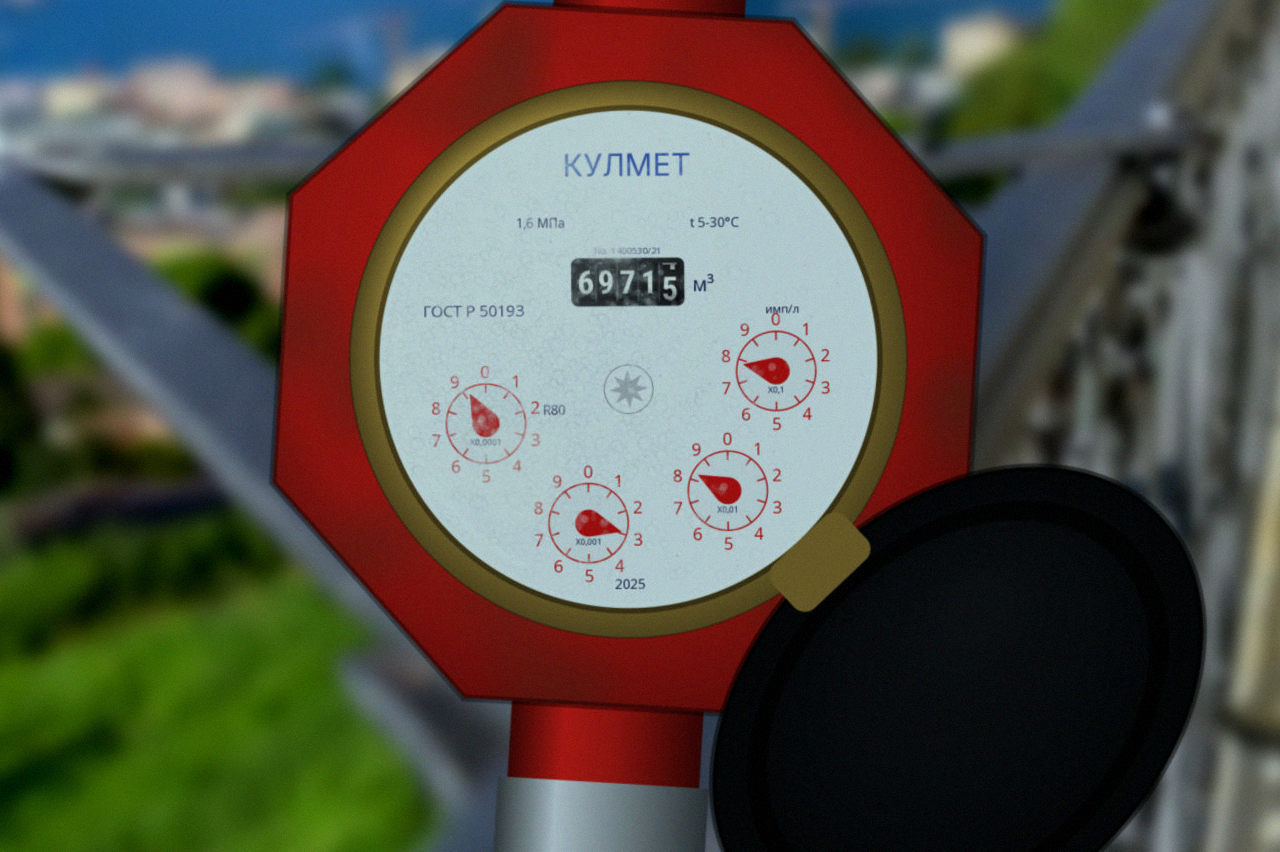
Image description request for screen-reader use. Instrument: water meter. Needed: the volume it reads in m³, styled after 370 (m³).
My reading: 69714.7829 (m³)
